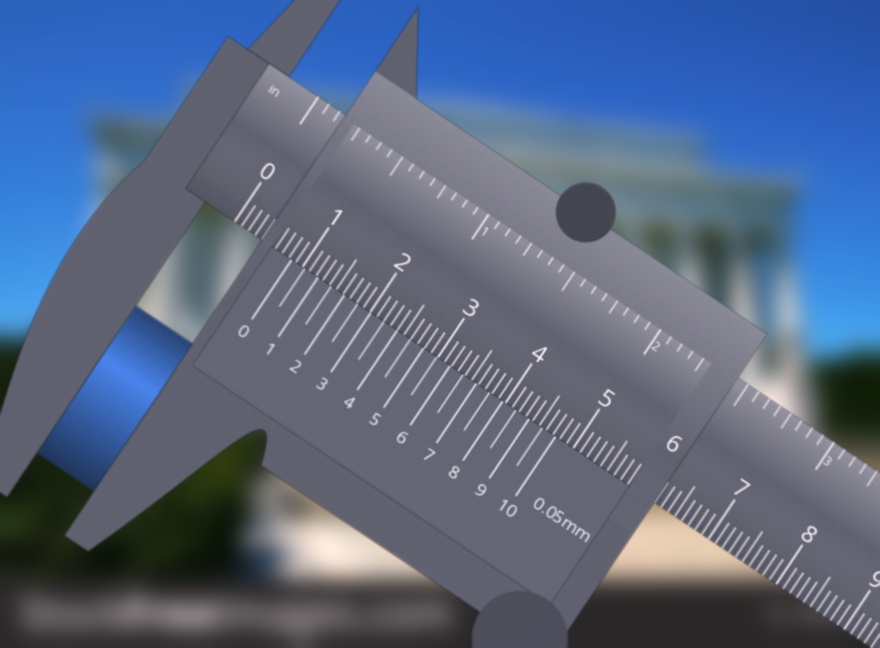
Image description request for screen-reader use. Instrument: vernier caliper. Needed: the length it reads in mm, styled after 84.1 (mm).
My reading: 8.4 (mm)
